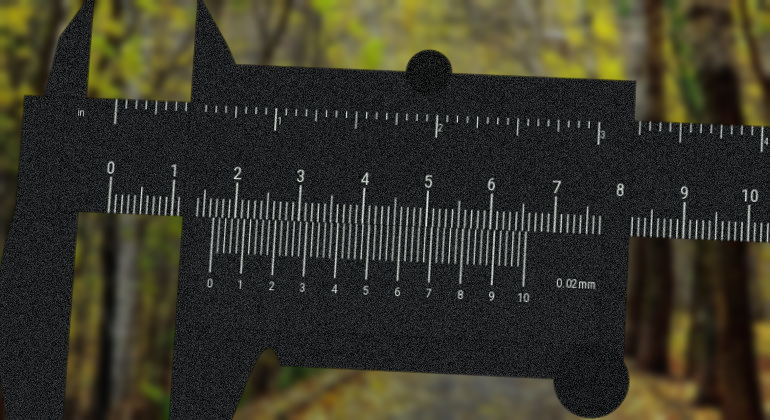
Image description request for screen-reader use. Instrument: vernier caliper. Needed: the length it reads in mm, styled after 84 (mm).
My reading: 16.6 (mm)
